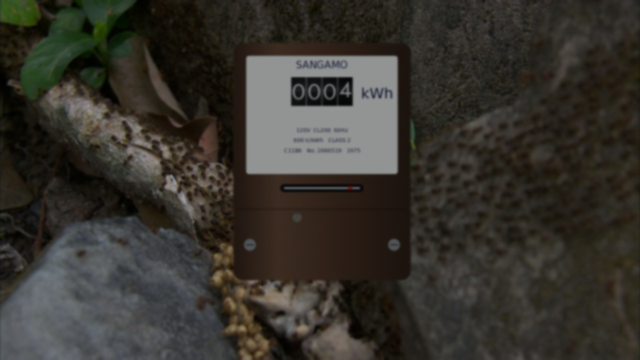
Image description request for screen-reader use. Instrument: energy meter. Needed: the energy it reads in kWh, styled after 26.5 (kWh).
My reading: 4 (kWh)
